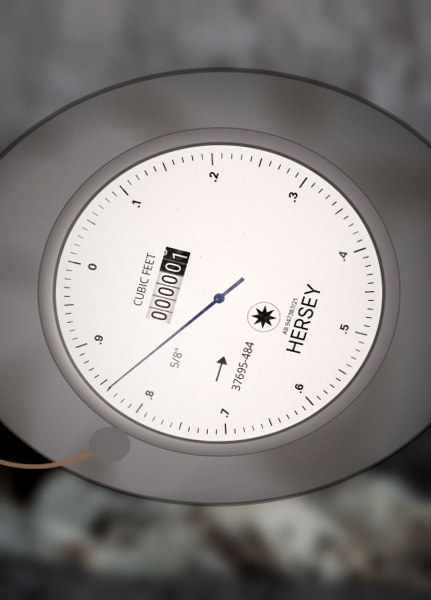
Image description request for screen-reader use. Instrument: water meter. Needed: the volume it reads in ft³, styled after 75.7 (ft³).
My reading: 0.84 (ft³)
